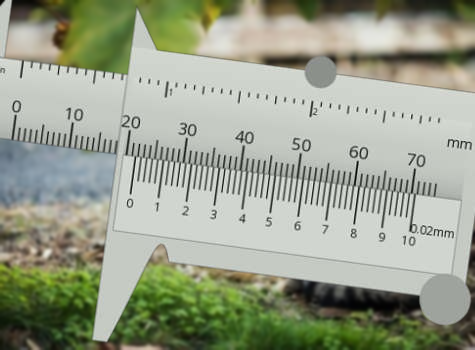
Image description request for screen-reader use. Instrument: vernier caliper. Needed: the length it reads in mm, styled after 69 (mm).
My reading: 21.6 (mm)
